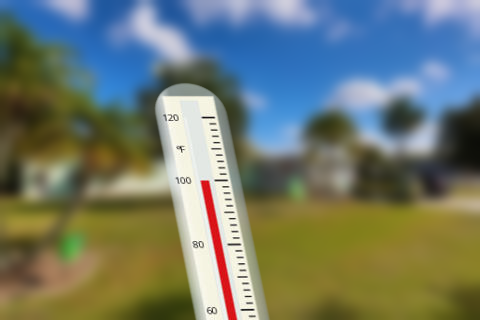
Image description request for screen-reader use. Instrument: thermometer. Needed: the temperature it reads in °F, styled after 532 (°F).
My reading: 100 (°F)
